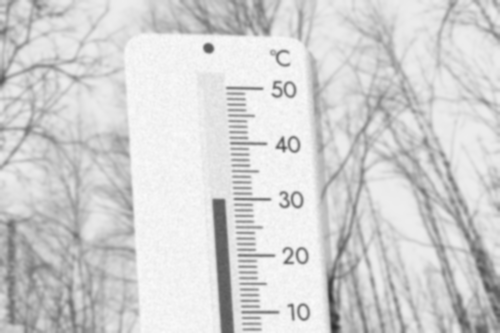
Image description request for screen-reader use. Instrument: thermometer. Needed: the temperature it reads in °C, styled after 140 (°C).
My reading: 30 (°C)
